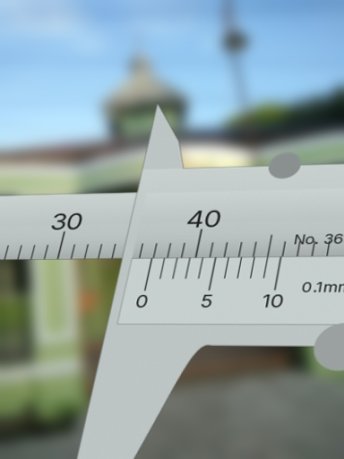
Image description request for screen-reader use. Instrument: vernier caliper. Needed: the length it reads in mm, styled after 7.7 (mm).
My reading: 36.9 (mm)
